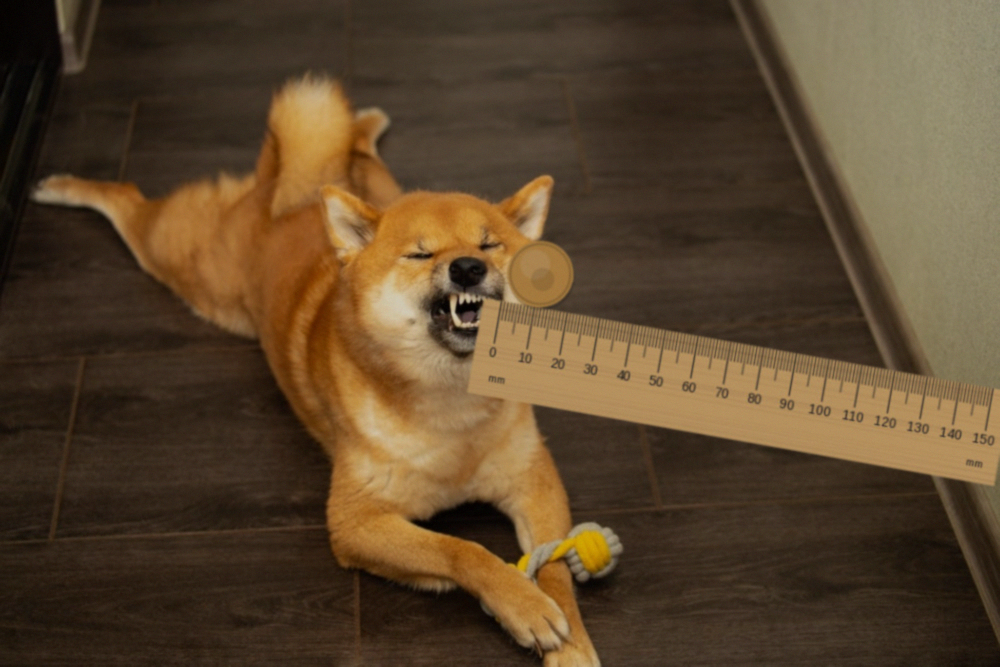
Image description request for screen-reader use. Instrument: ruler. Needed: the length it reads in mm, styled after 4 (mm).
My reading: 20 (mm)
